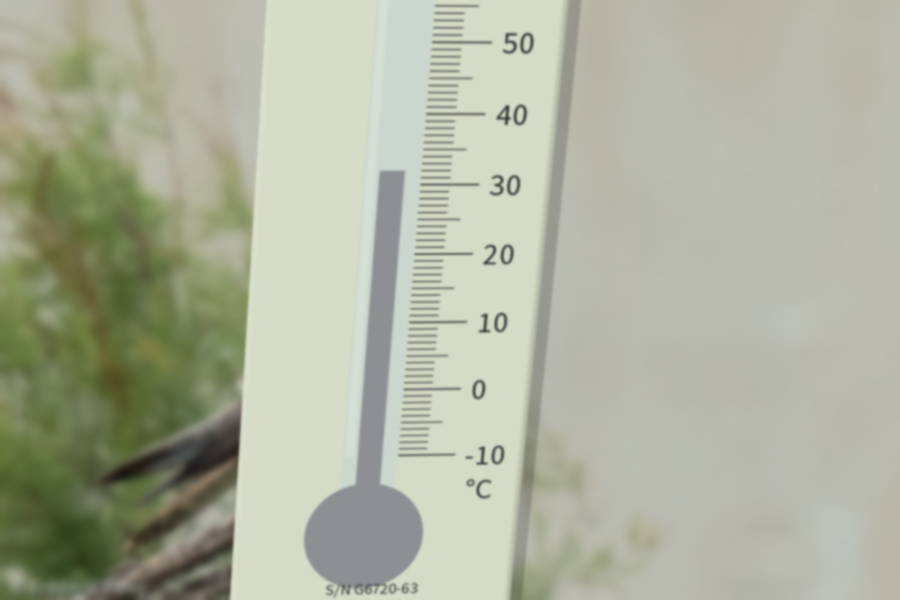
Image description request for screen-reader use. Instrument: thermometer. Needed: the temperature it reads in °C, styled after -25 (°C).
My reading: 32 (°C)
